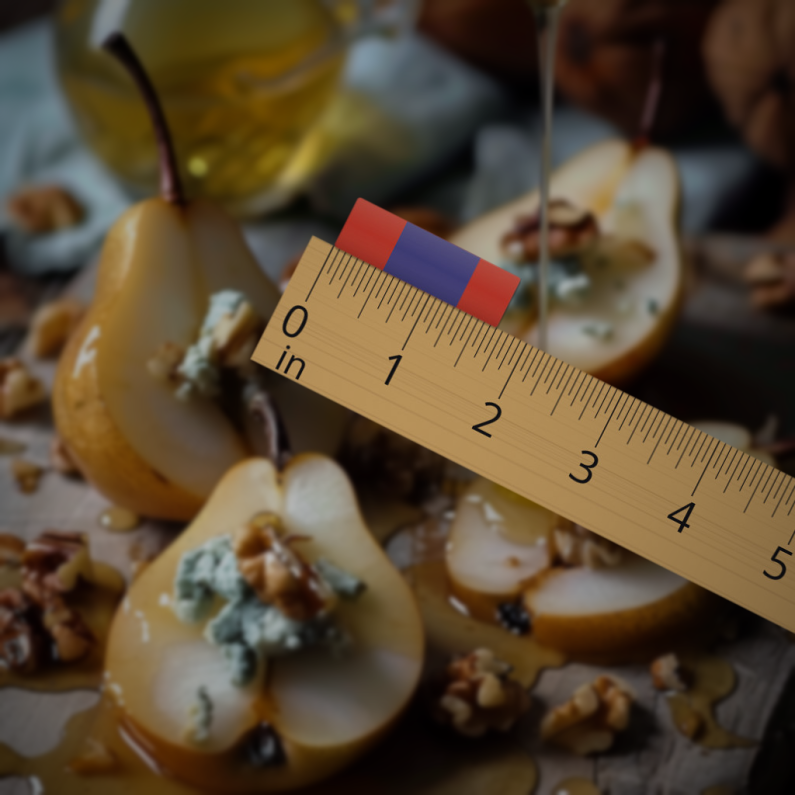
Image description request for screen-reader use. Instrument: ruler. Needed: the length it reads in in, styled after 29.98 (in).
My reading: 1.6875 (in)
